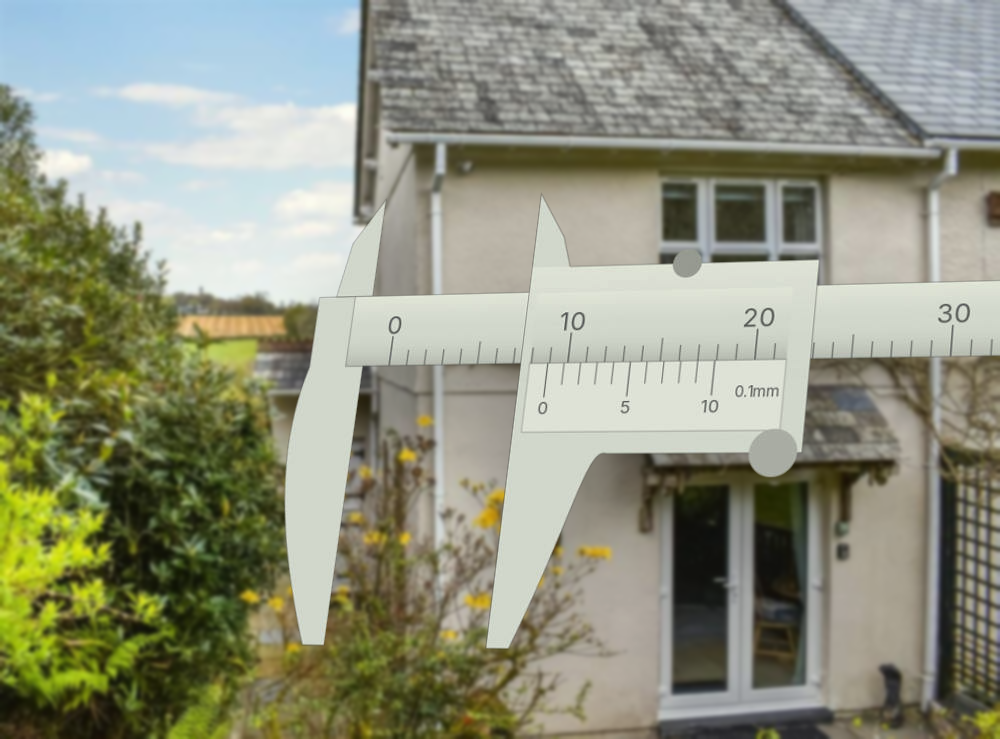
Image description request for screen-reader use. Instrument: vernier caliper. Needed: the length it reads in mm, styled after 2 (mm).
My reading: 8.9 (mm)
